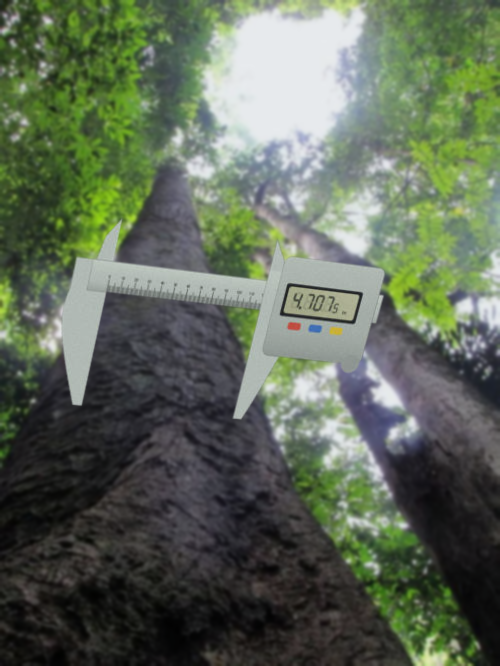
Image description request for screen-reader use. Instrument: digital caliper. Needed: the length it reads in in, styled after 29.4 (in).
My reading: 4.7075 (in)
